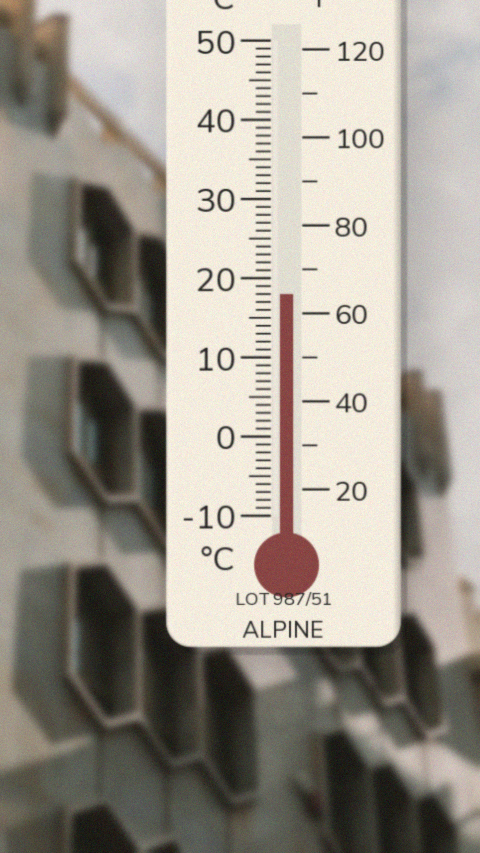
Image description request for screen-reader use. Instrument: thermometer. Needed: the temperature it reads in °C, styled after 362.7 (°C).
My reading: 18 (°C)
